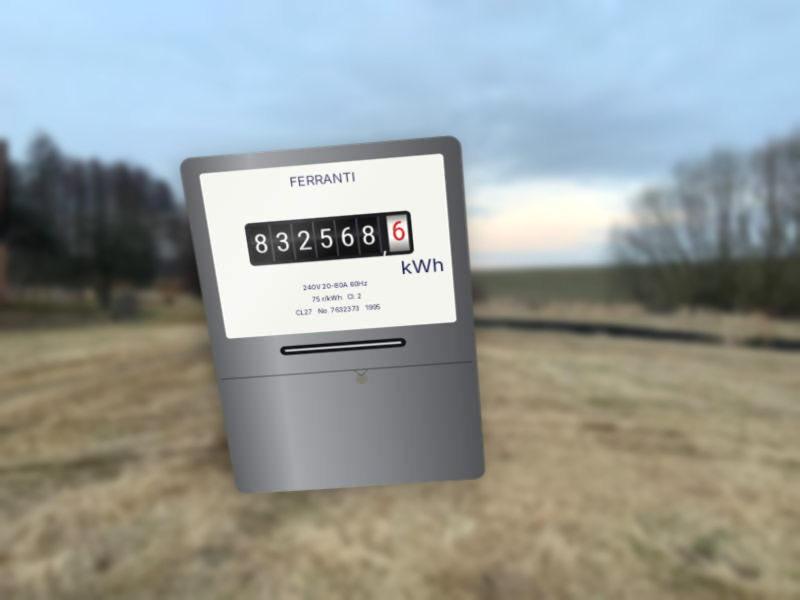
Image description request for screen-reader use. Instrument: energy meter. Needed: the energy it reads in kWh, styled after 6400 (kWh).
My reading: 832568.6 (kWh)
